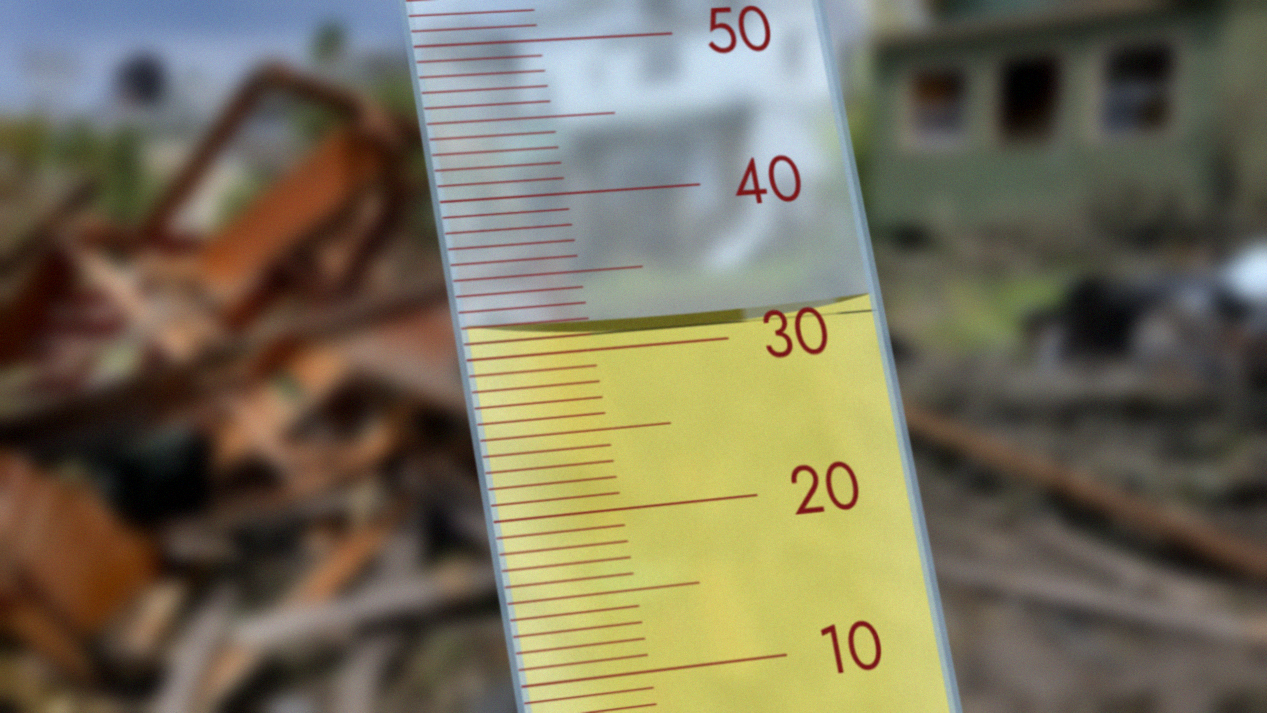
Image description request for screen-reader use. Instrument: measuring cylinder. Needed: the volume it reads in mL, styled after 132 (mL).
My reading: 31 (mL)
